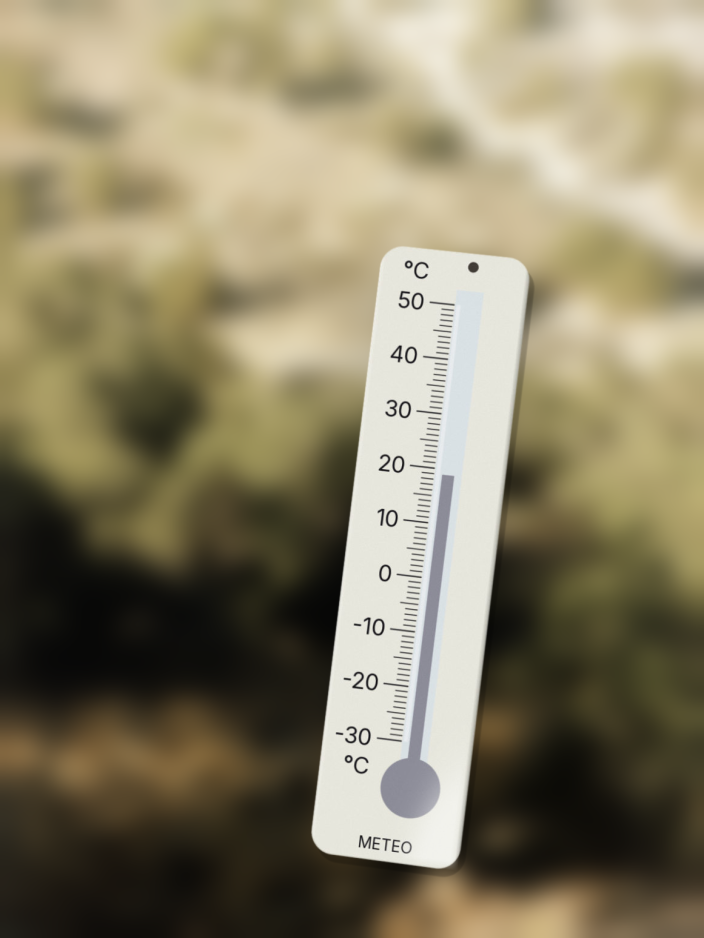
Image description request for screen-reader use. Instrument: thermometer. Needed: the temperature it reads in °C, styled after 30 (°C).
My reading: 19 (°C)
